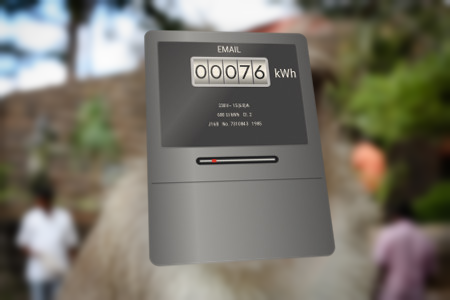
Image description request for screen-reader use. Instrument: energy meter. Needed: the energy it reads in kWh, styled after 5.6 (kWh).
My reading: 76 (kWh)
